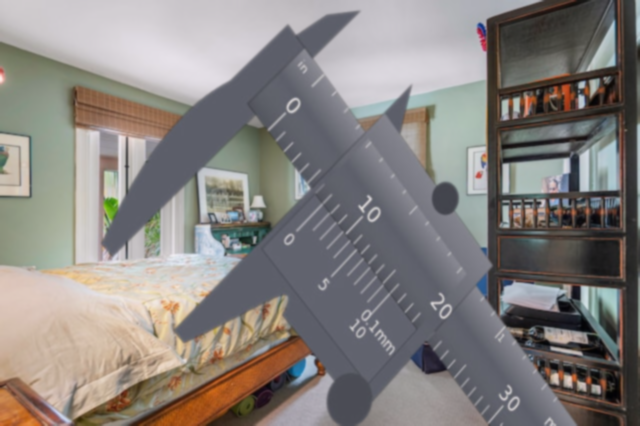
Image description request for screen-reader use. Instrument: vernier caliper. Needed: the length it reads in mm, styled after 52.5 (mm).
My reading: 7.0 (mm)
